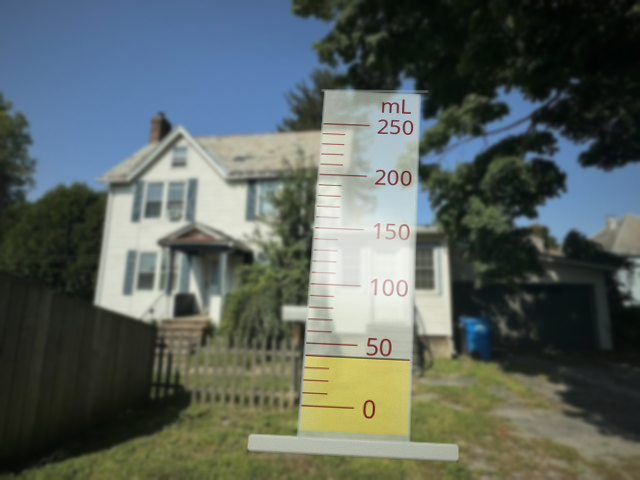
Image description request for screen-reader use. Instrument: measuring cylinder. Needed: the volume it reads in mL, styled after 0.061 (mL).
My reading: 40 (mL)
